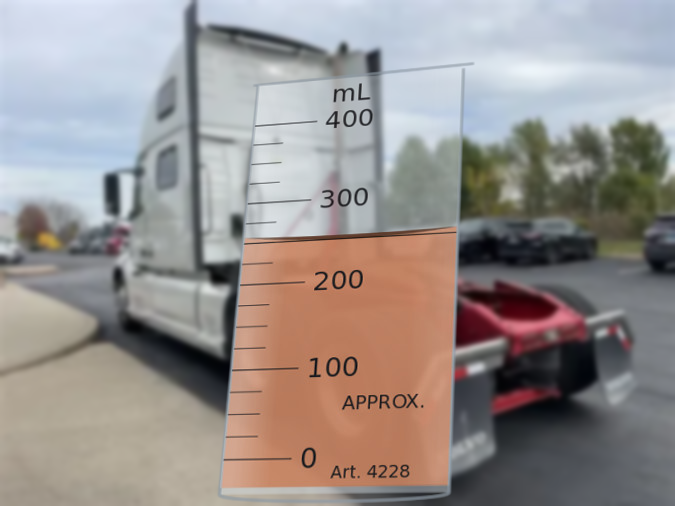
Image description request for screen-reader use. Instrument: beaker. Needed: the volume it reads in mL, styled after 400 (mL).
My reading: 250 (mL)
